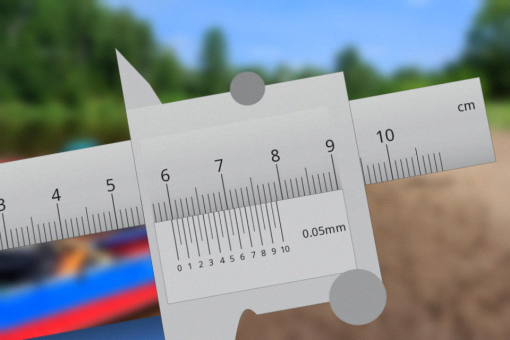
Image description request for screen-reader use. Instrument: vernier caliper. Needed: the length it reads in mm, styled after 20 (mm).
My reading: 59.8 (mm)
